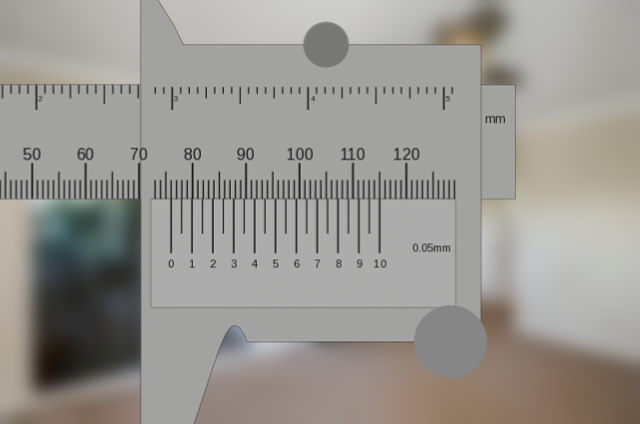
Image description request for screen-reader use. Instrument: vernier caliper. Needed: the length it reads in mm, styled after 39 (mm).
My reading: 76.0 (mm)
